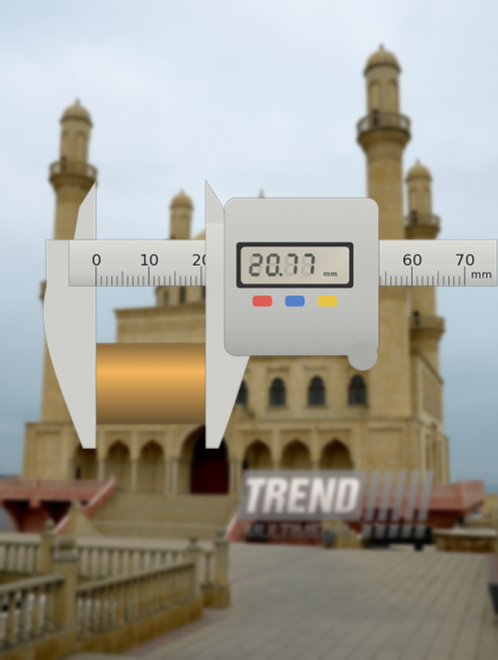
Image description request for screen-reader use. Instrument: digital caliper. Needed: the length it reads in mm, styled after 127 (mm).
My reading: 20.77 (mm)
